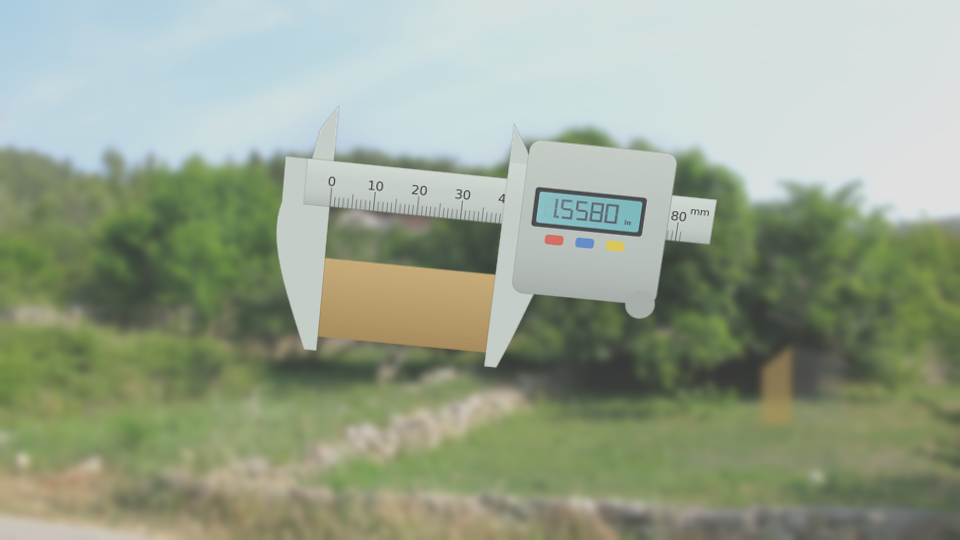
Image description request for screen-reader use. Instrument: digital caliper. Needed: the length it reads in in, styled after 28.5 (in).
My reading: 1.5580 (in)
